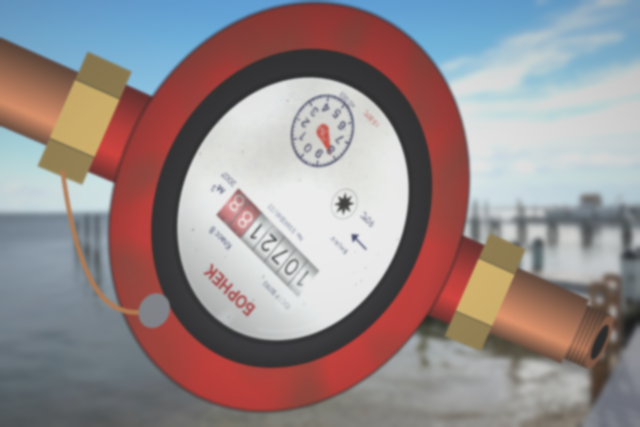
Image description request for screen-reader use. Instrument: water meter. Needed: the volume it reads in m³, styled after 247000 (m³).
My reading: 10721.878 (m³)
